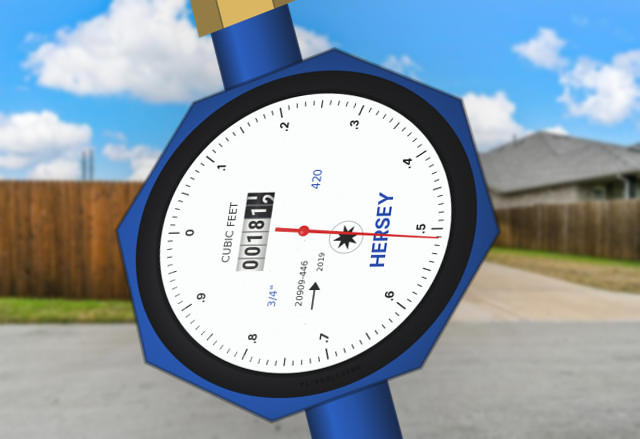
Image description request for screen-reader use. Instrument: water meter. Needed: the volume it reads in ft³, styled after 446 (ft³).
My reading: 1811.51 (ft³)
